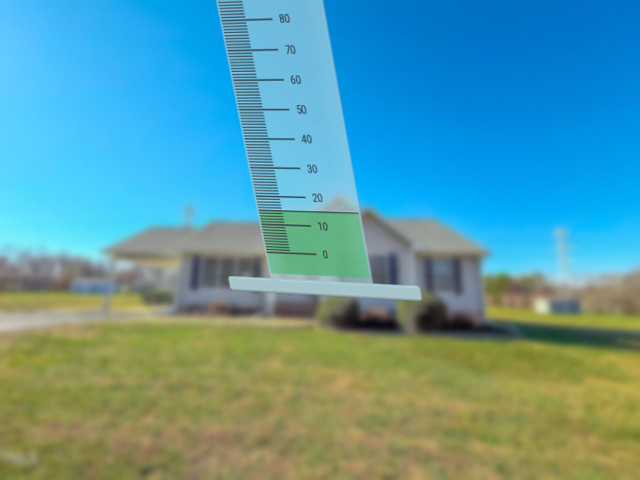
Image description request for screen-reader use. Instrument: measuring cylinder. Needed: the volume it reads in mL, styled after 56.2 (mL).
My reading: 15 (mL)
